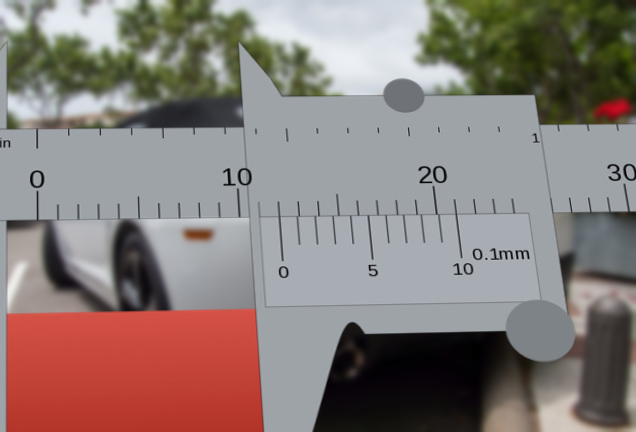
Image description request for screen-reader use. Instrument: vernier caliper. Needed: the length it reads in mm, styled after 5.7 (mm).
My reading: 12.0 (mm)
